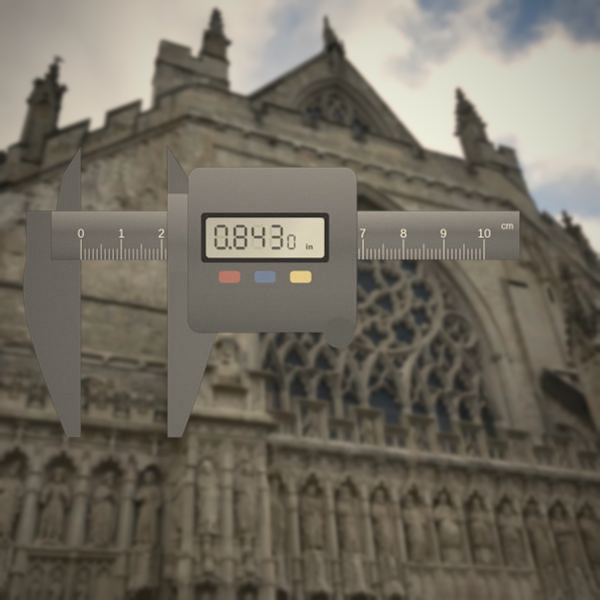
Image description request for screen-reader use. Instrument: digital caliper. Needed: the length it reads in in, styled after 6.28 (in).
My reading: 0.8430 (in)
